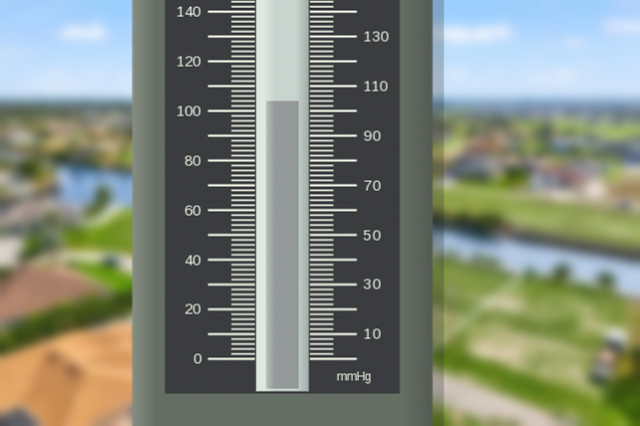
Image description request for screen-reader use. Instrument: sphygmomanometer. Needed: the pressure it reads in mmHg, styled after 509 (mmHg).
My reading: 104 (mmHg)
